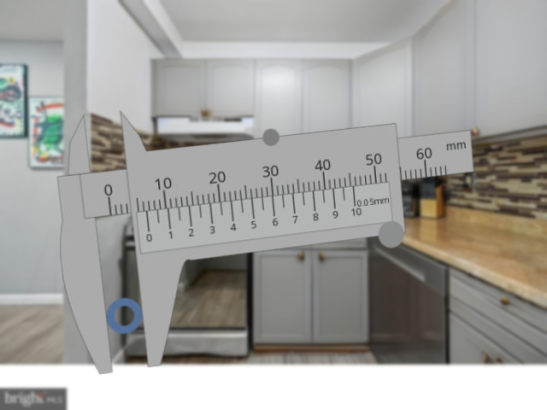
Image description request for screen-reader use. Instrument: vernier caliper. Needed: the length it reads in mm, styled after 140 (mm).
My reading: 6.5 (mm)
